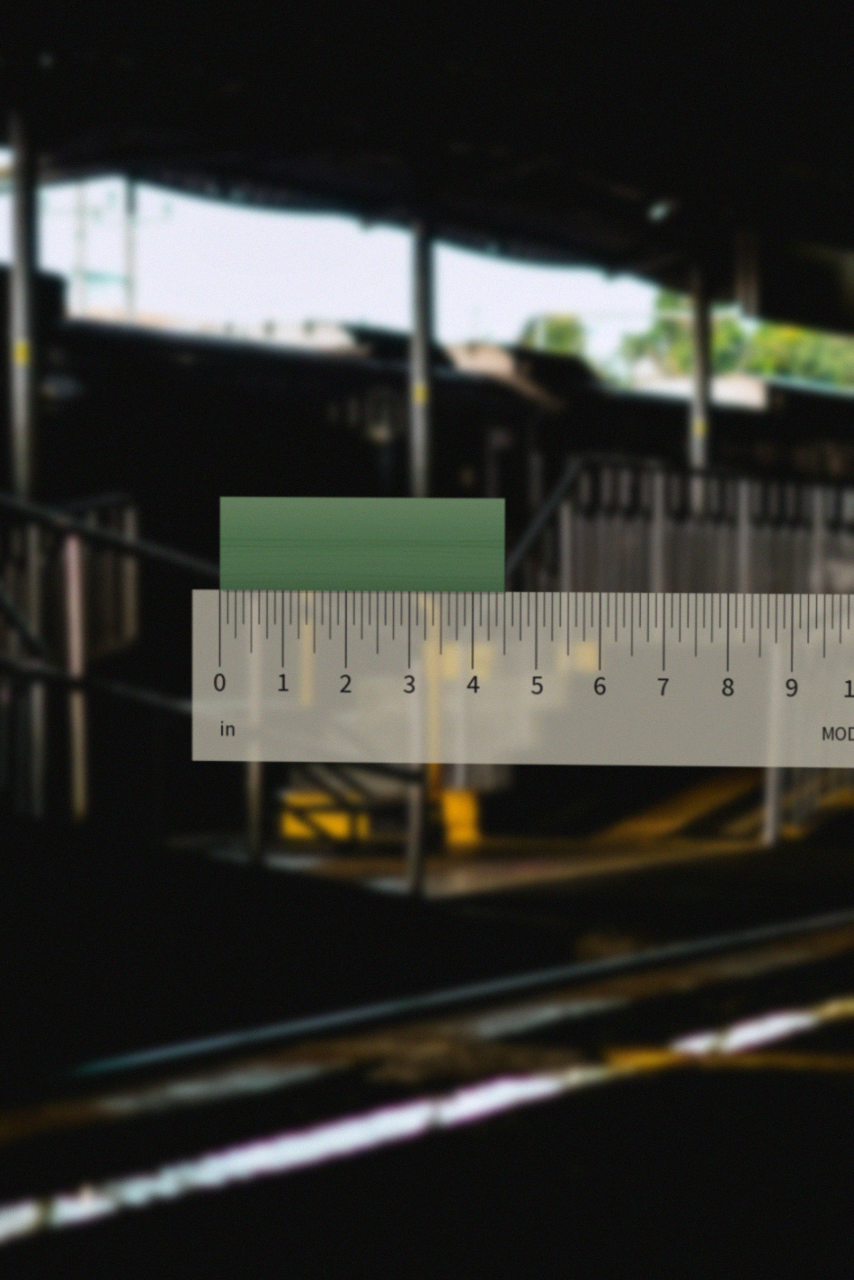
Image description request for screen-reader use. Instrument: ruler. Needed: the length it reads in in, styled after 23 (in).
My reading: 4.5 (in)
